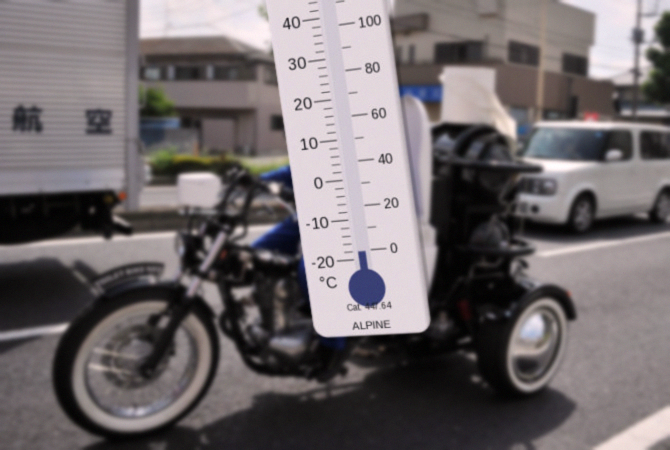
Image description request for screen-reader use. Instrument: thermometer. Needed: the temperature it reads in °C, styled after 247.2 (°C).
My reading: -18 (°C)
